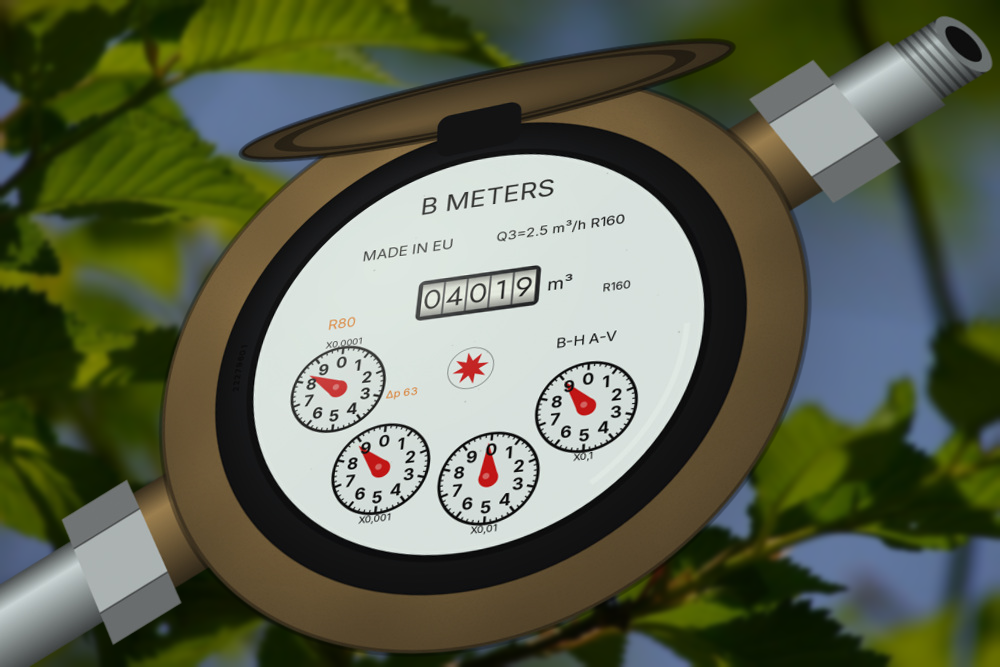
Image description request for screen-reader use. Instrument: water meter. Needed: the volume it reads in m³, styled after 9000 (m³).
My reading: 4019.8988 (m³)
